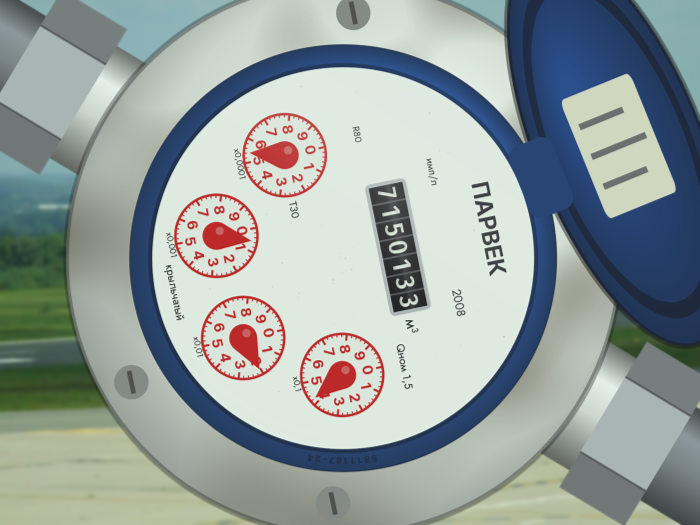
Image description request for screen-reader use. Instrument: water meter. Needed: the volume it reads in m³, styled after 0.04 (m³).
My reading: 7150133.4205 (m³)
